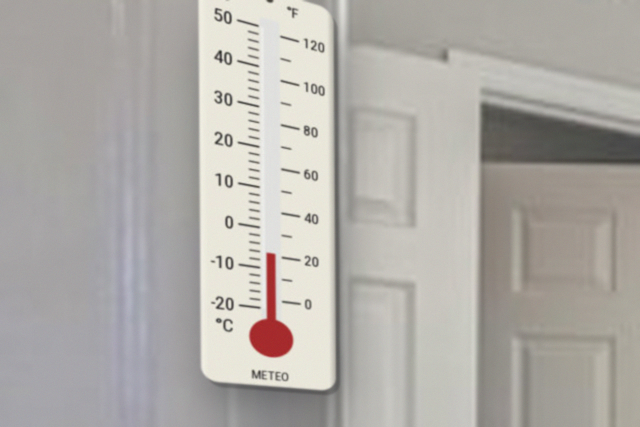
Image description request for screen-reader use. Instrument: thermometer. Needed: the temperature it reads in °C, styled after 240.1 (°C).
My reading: -6 (°C)
